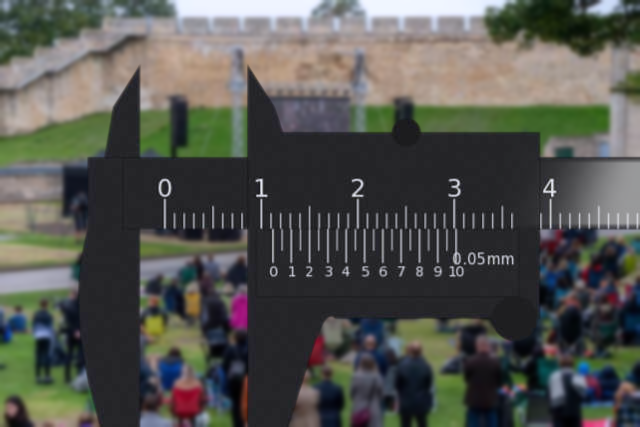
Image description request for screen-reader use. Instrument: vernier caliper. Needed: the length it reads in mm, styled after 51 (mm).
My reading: 11.2 (mm)
